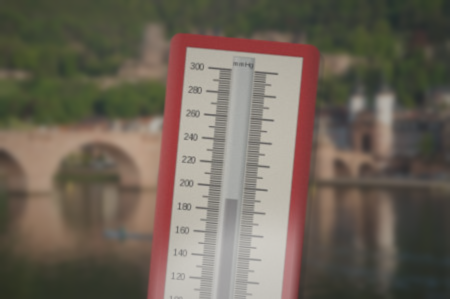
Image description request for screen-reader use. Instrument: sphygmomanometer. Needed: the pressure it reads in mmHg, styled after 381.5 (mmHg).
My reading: 190 (mmHg)
